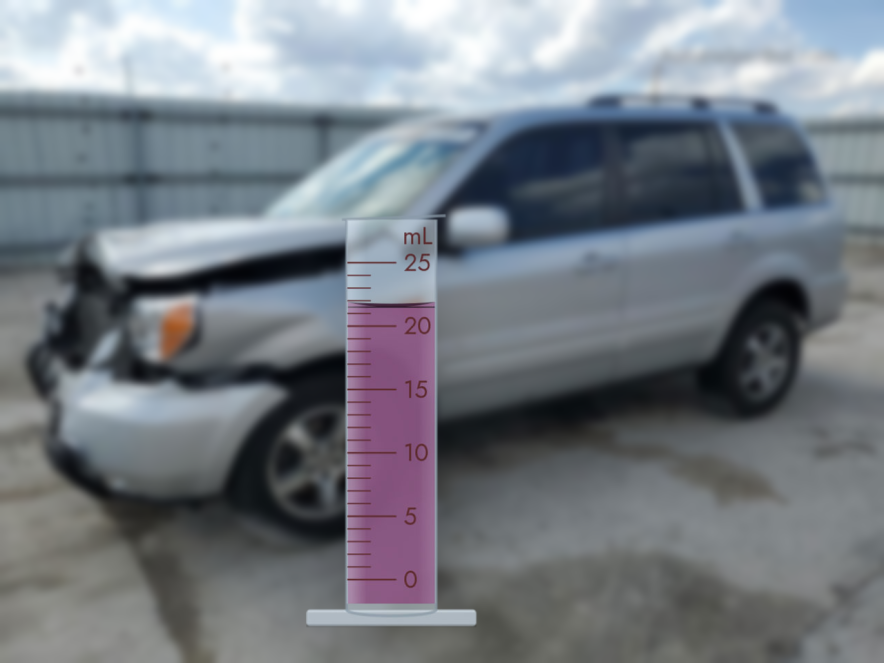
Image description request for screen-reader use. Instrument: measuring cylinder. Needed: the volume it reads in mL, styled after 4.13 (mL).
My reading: 21.5 (mL)
